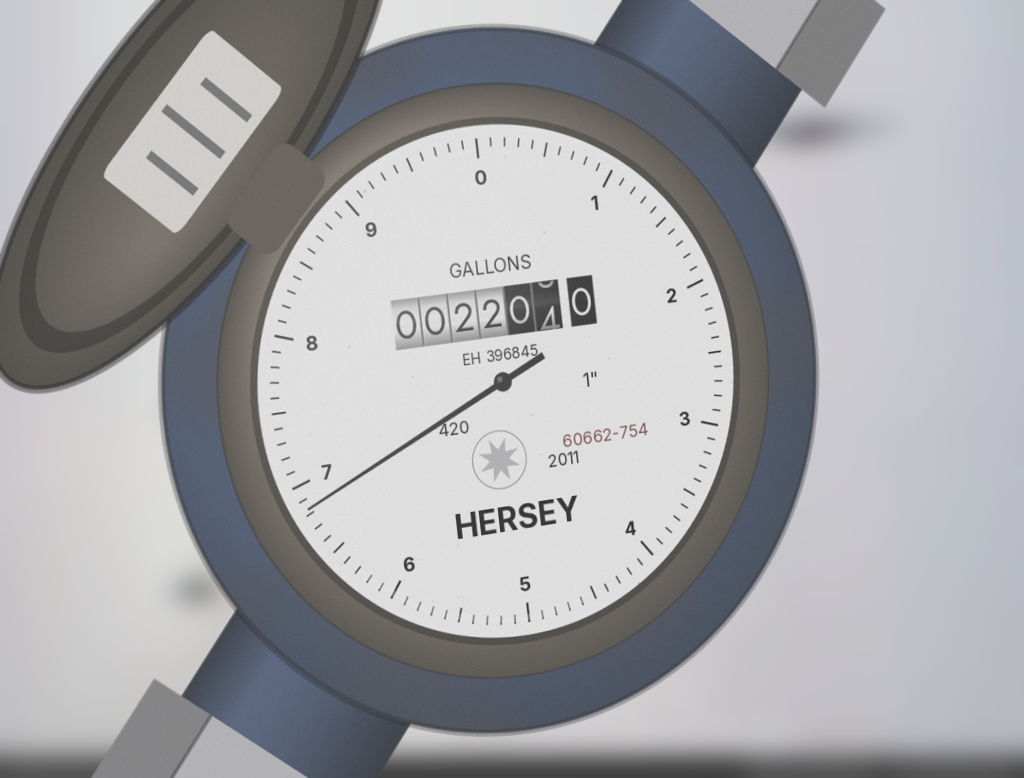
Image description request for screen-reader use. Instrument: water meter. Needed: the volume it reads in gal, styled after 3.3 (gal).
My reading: 22036.8 (gal)
